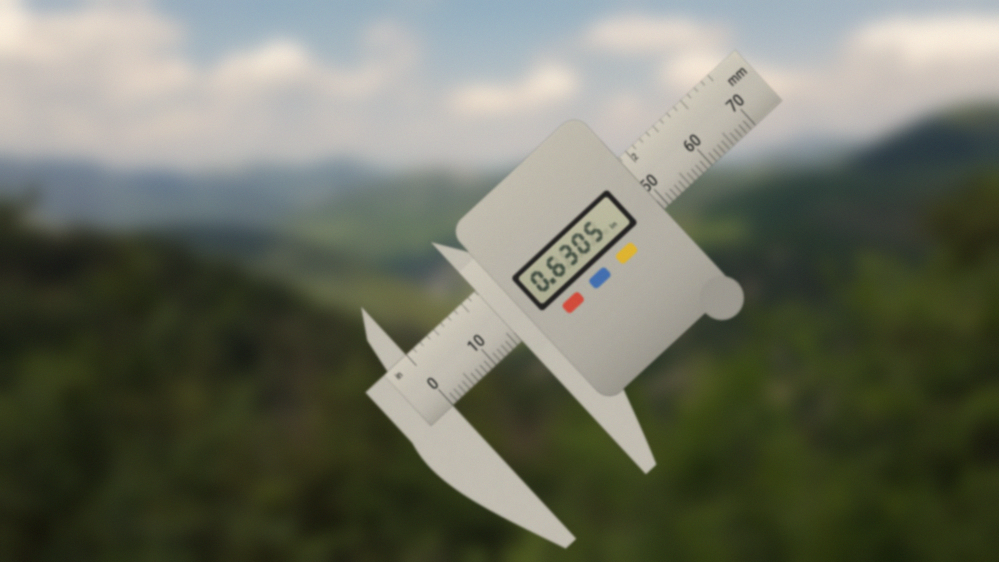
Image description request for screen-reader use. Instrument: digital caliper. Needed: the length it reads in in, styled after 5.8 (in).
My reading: 0.6305 (in)
